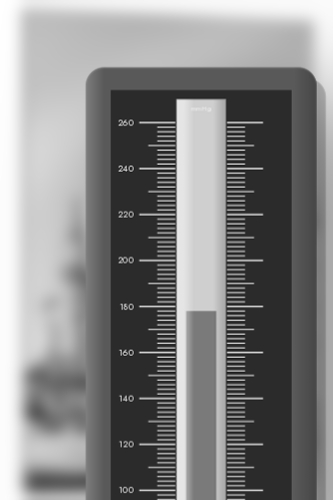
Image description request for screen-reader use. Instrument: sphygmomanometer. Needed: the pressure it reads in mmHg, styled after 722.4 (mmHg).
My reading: 178 (mmHg)
